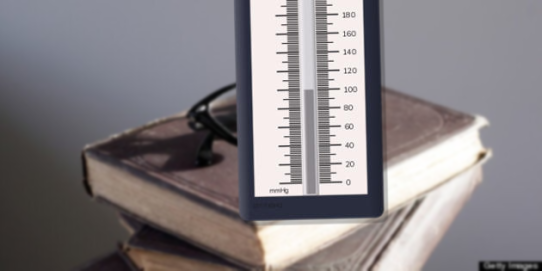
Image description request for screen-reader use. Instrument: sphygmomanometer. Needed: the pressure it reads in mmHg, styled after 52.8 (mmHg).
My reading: 100 (mmHg)
